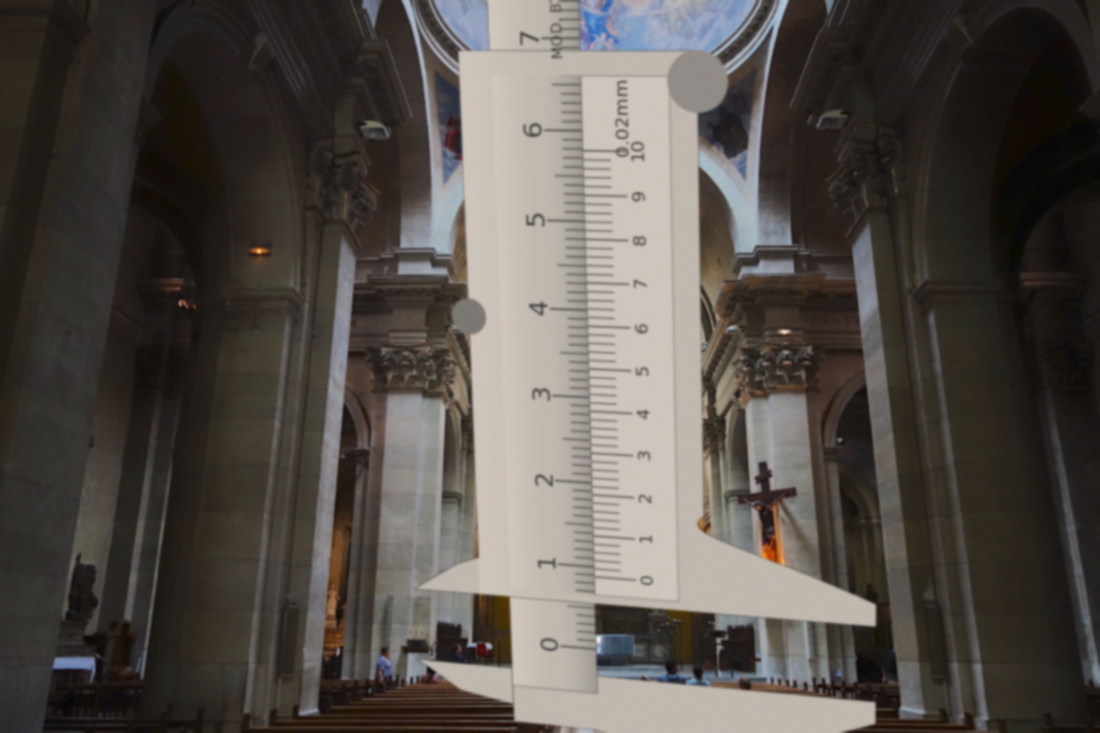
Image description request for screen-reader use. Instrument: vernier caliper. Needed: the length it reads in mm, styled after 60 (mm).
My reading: 8.8 (mm)
